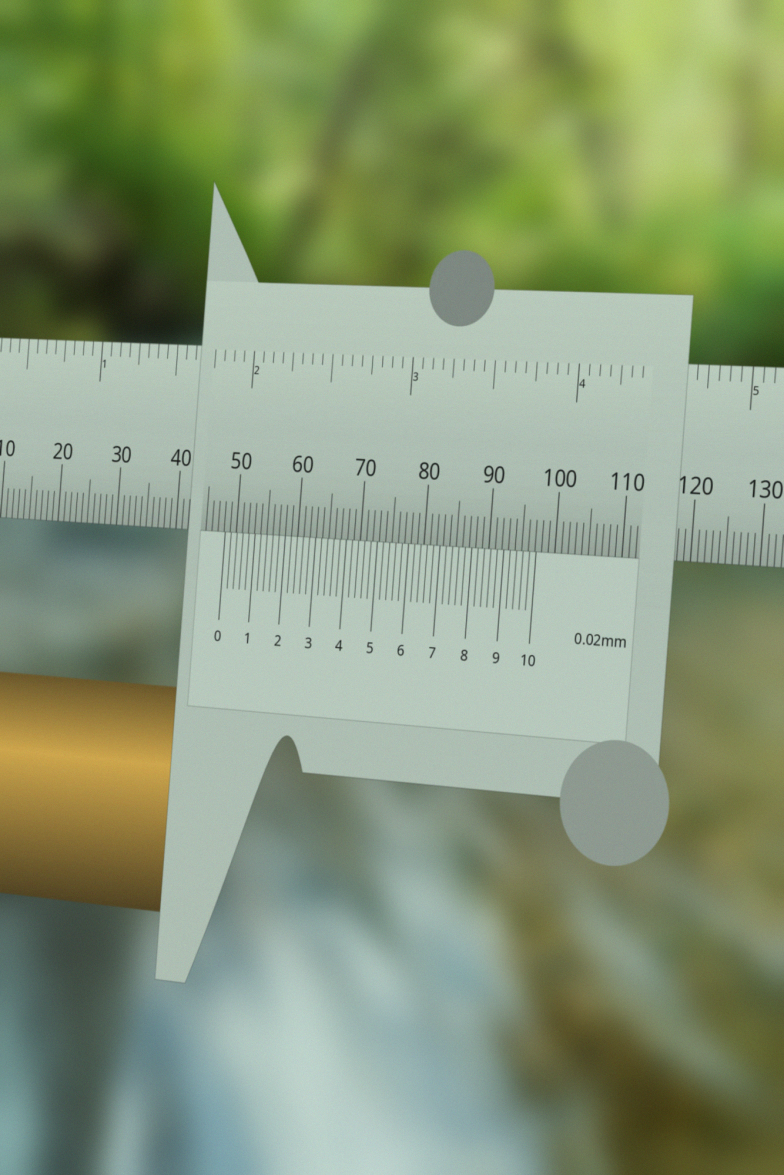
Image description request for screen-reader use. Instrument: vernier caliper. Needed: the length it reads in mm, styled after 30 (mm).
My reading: 48.2 (mm)
